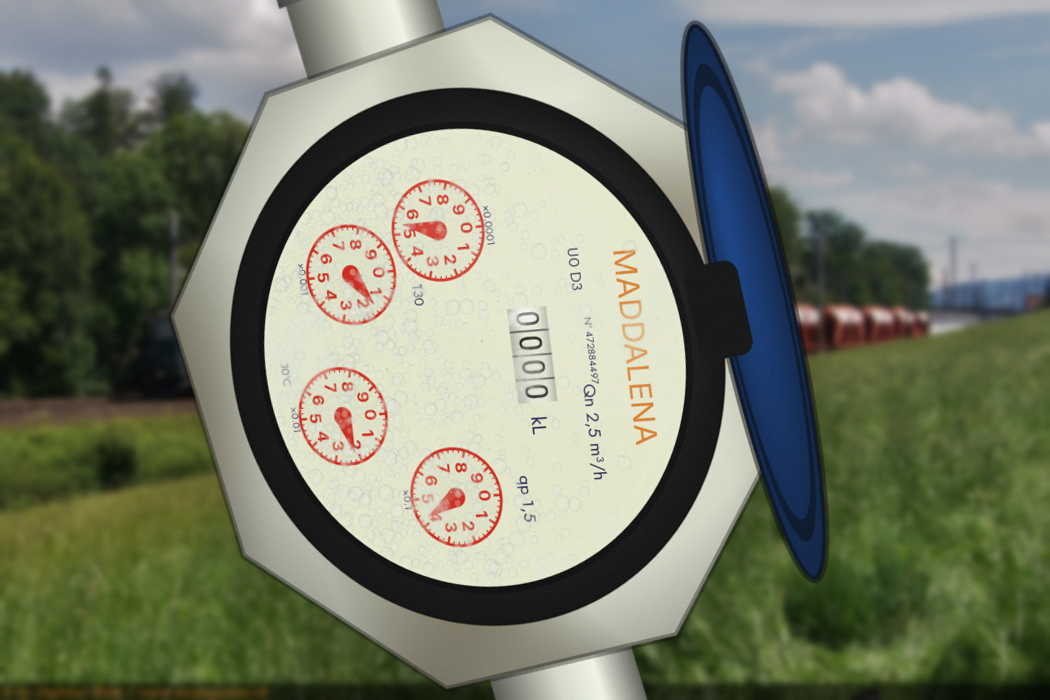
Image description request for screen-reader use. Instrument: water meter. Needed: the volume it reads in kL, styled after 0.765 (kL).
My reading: 0.4215 (kL)
